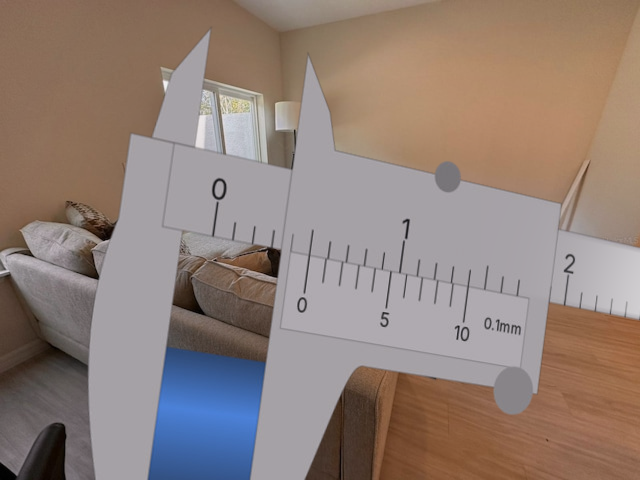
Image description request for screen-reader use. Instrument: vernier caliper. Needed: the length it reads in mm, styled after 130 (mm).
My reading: 5.0 (mm)
